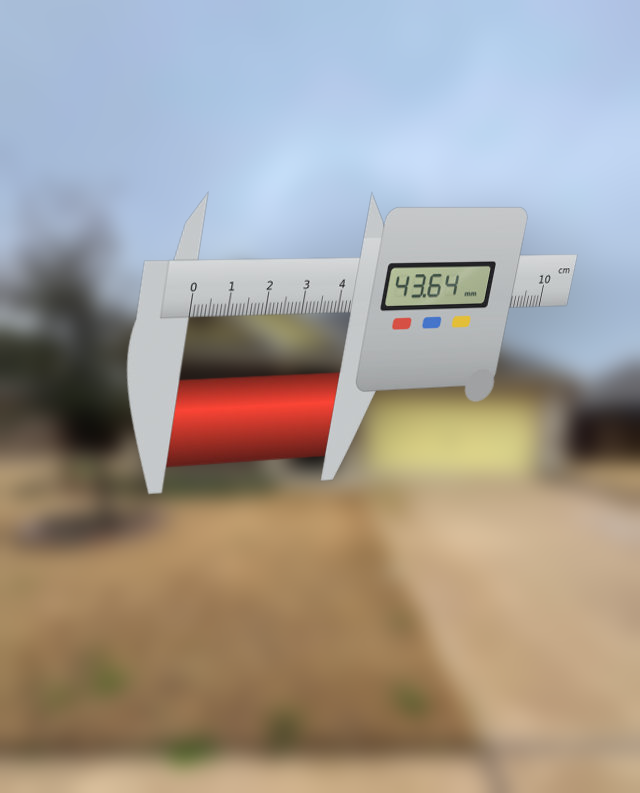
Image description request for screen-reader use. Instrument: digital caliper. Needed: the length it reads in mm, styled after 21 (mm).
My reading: 43.64 (mm)
